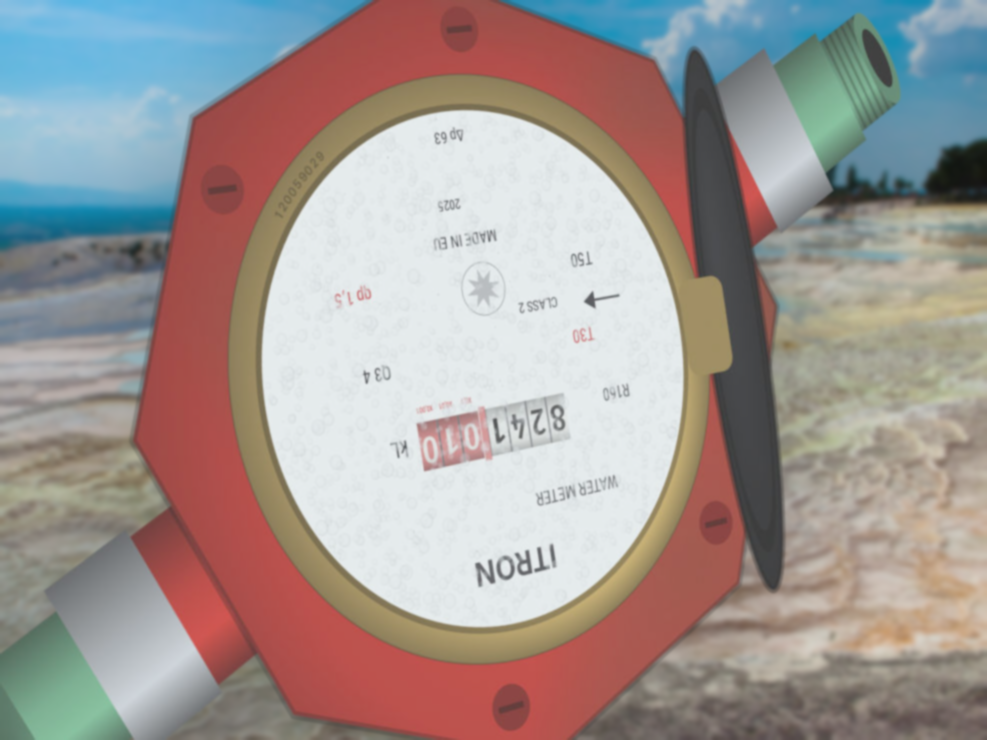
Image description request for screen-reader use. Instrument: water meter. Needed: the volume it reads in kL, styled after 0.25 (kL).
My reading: 8241.010 (kL)
